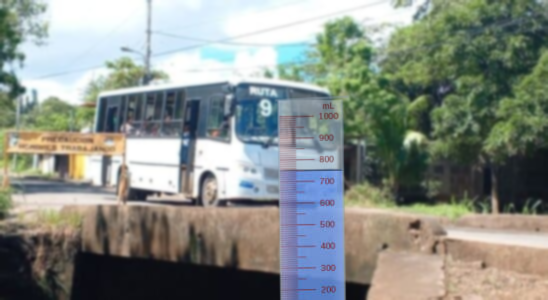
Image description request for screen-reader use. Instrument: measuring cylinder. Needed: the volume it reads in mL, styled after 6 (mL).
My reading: 750 (mL)
